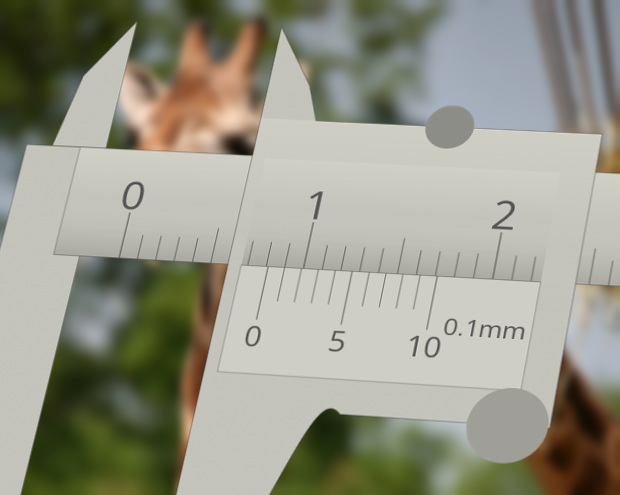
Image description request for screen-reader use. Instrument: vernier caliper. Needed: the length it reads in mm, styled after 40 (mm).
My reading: 8.1 (mm)
